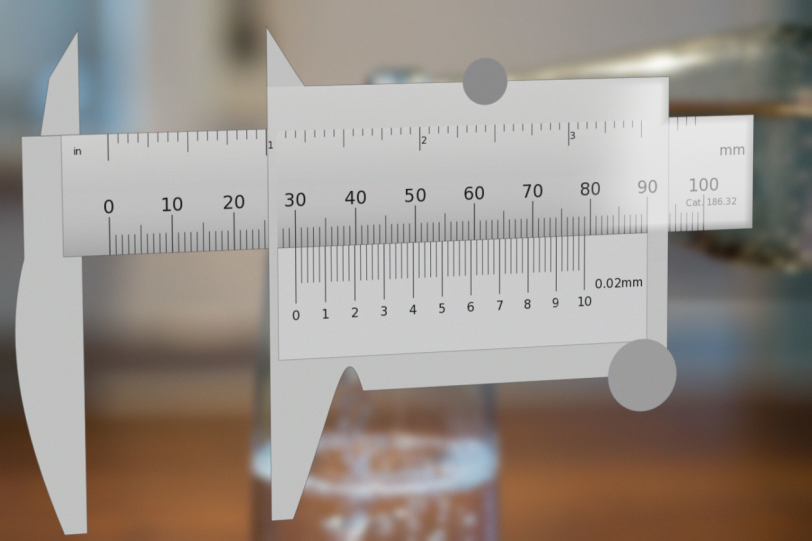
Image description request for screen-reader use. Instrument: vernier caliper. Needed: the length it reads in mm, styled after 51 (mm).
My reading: 30.0 (mm)
